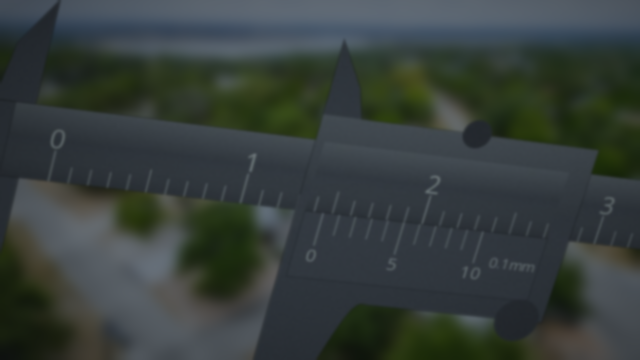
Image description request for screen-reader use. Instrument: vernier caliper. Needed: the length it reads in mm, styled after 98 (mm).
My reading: 14.5 (mm)
